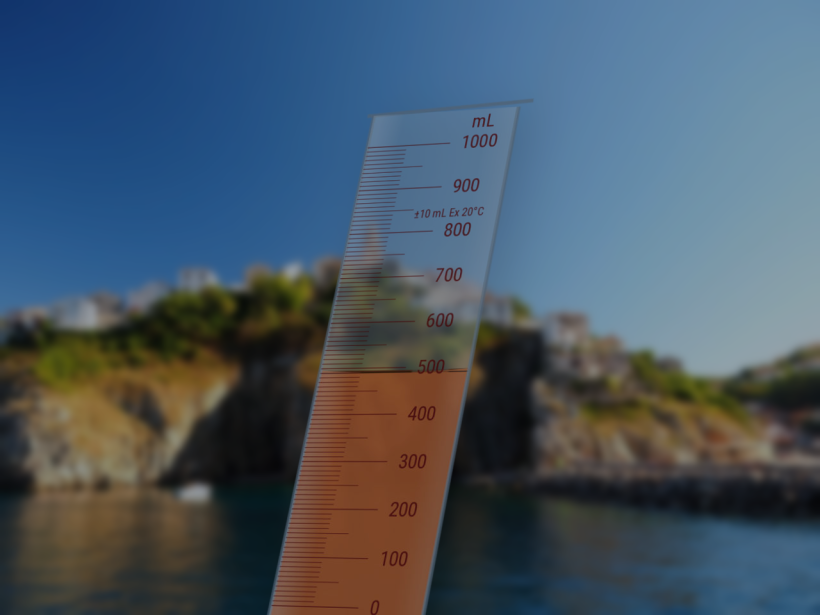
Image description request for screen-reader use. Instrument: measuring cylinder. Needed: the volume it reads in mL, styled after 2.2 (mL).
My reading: 490 (mL)
